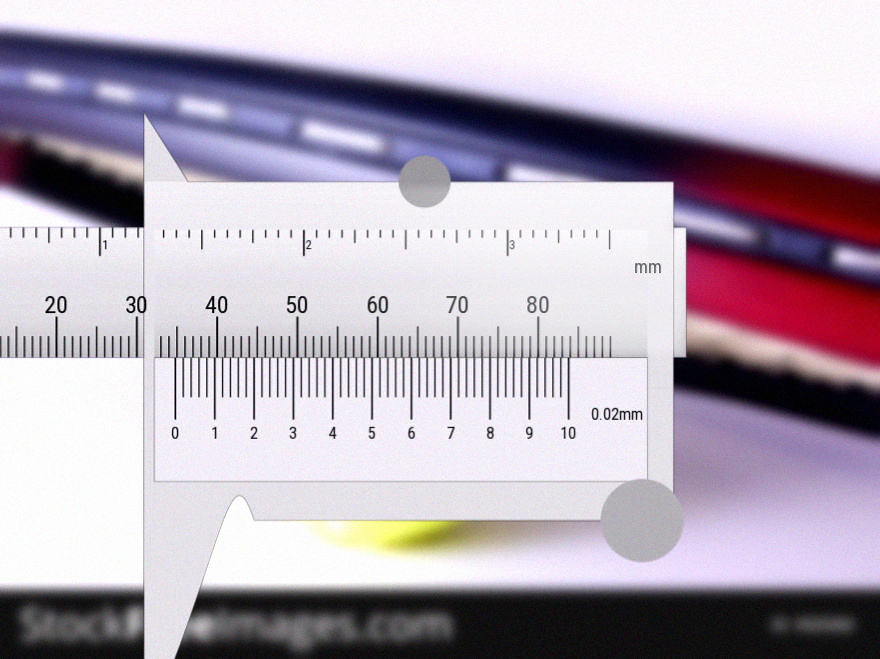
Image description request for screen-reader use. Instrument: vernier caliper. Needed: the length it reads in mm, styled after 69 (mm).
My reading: 34.8 (mm)
